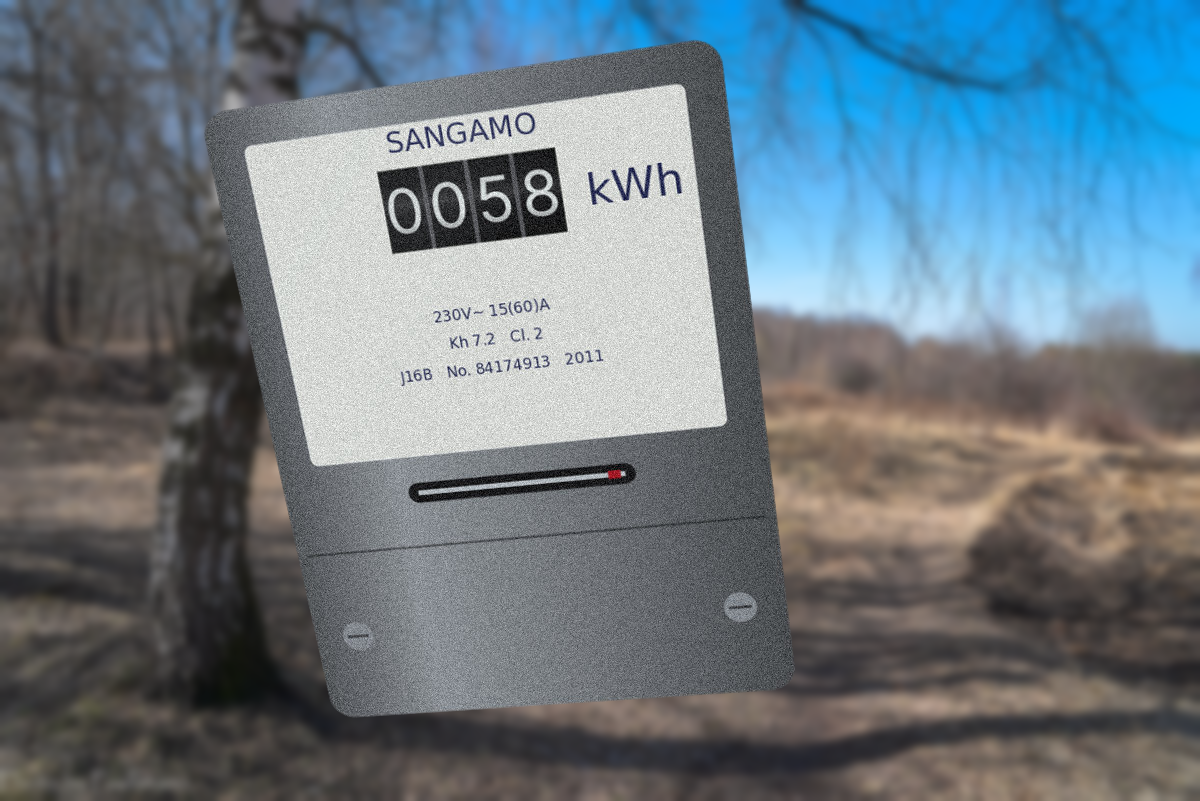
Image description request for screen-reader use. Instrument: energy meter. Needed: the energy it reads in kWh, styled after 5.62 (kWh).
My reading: 58 (kWh)
